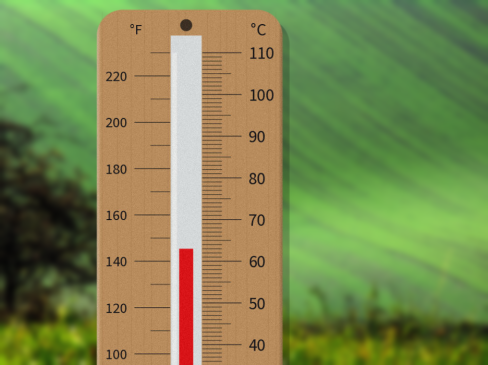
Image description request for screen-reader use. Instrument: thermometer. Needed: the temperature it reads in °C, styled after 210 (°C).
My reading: 63 (°C)
